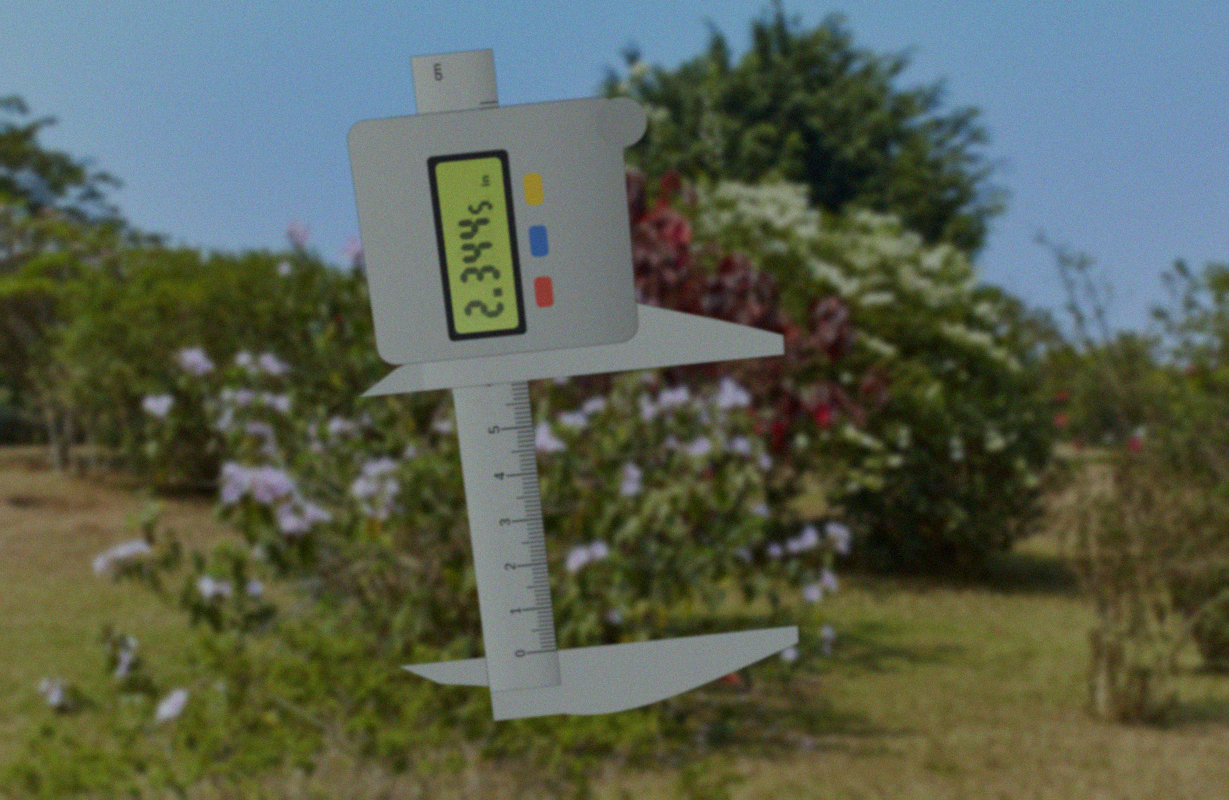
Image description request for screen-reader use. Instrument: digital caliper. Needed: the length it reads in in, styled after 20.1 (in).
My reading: 2.3445 (in)
